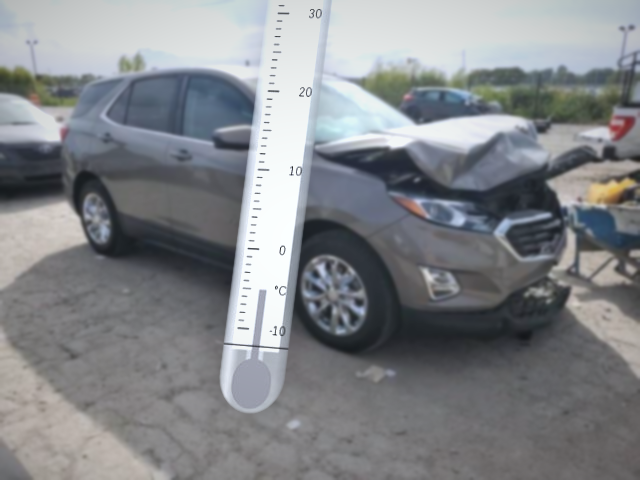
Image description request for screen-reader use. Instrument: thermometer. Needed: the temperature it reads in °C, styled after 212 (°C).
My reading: -5 (°C)
